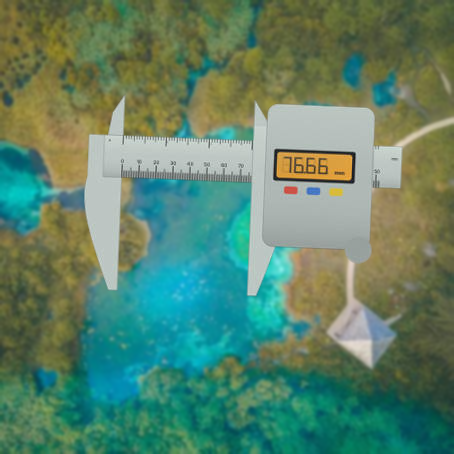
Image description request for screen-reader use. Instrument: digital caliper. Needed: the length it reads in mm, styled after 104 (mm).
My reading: 76.66 (mm)
